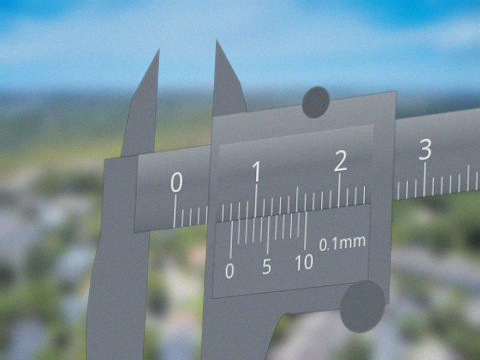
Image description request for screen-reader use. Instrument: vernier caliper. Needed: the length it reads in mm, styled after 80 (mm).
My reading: 7.2 (mm)
